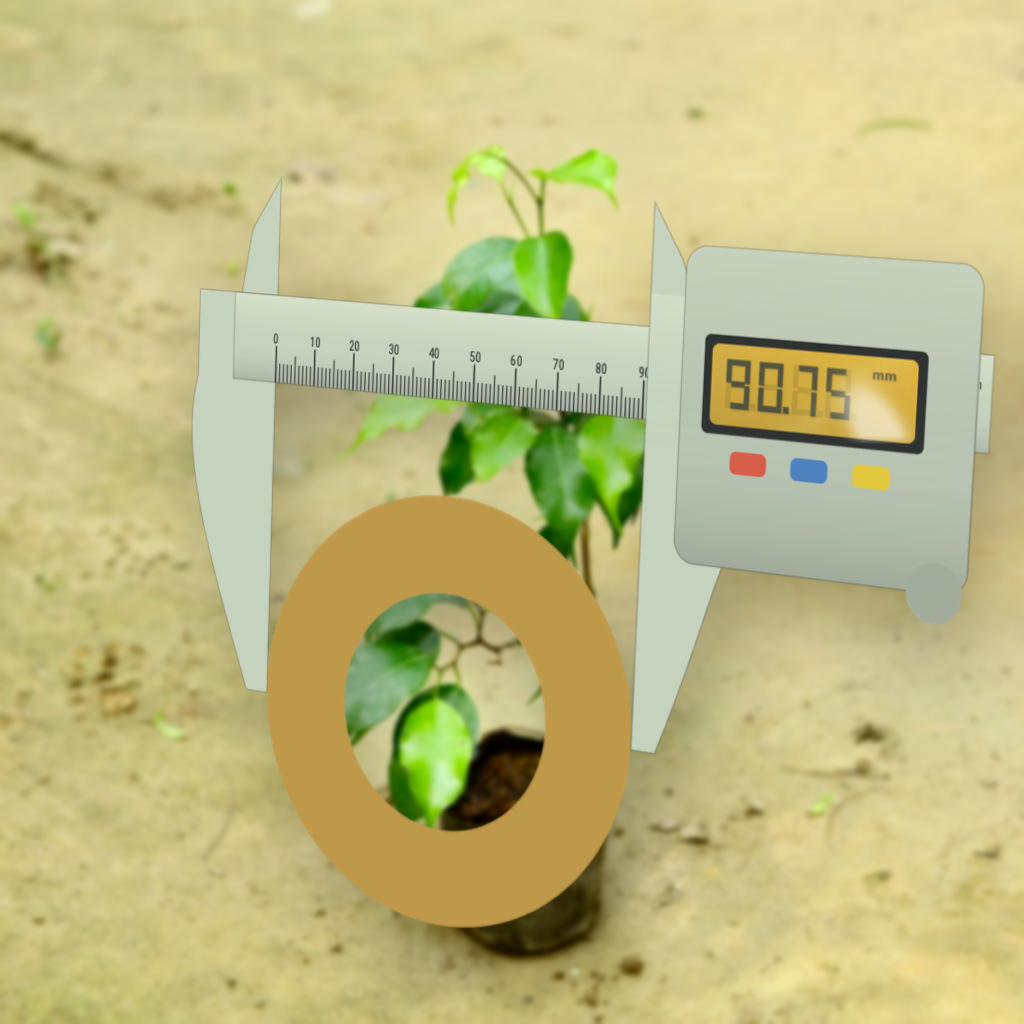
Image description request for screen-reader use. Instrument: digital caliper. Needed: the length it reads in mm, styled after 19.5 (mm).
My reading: 90.75 (mm)
